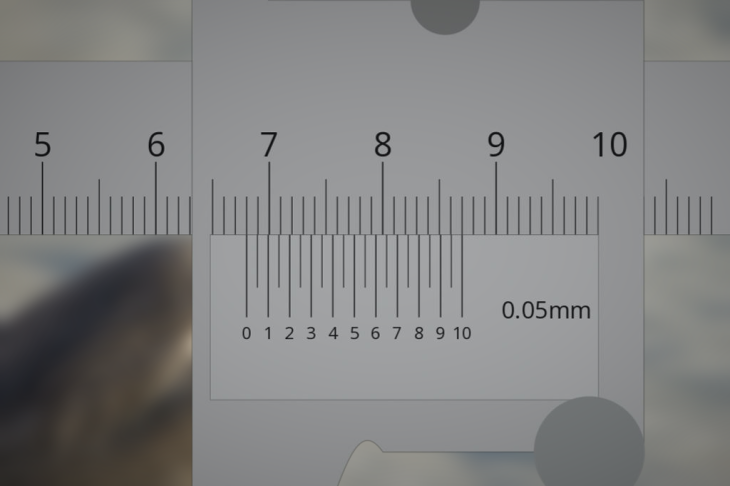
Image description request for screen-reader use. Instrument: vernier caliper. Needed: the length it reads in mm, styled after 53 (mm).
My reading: 68.0 (mm)
